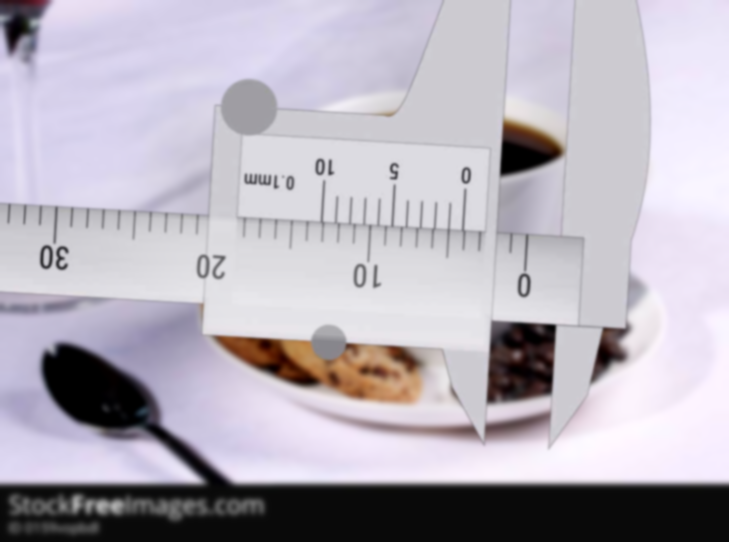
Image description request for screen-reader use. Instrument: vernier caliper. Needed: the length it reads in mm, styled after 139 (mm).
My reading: 4.1 (mm)
